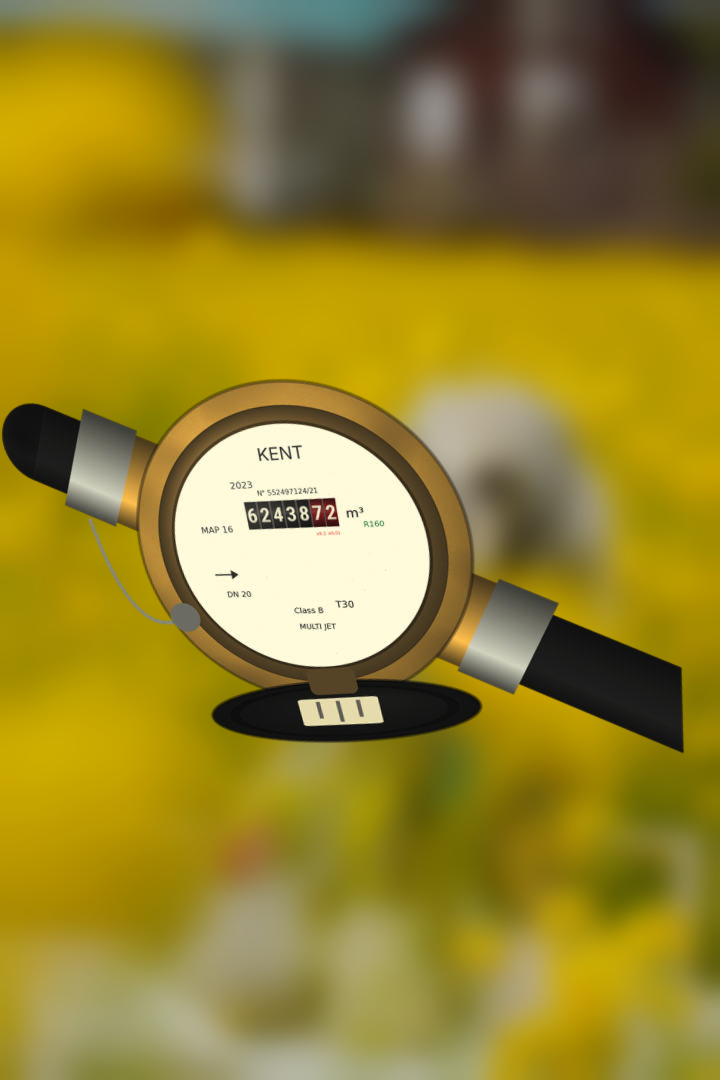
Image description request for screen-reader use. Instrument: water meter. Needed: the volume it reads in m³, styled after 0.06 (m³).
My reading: 62438.72 (m³)
